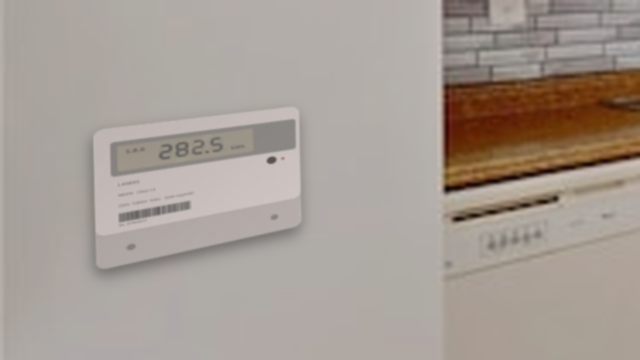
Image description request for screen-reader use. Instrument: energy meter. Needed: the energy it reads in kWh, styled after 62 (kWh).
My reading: 282.5 (kWh)
